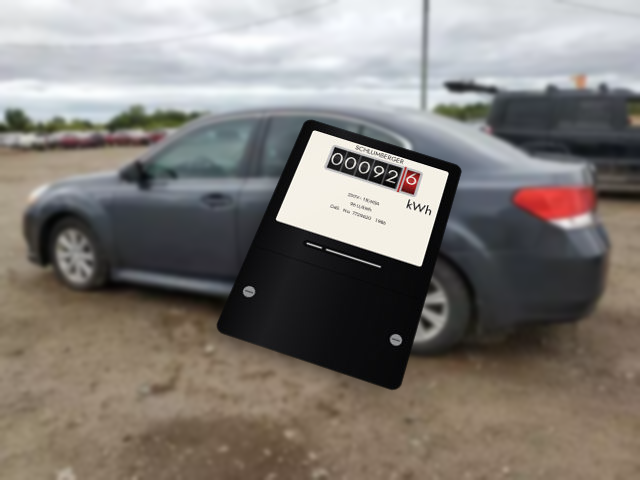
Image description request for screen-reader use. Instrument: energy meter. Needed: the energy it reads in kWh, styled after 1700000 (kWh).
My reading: 92.6 (kWh)
